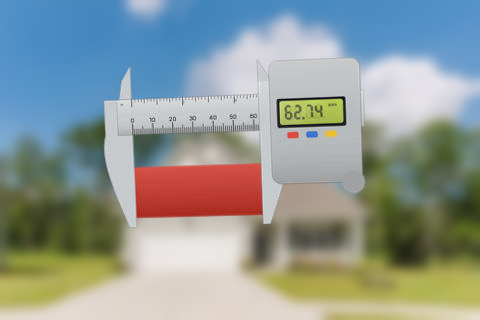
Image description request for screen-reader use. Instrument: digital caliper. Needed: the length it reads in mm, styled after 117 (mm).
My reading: 62.74 (mm)
